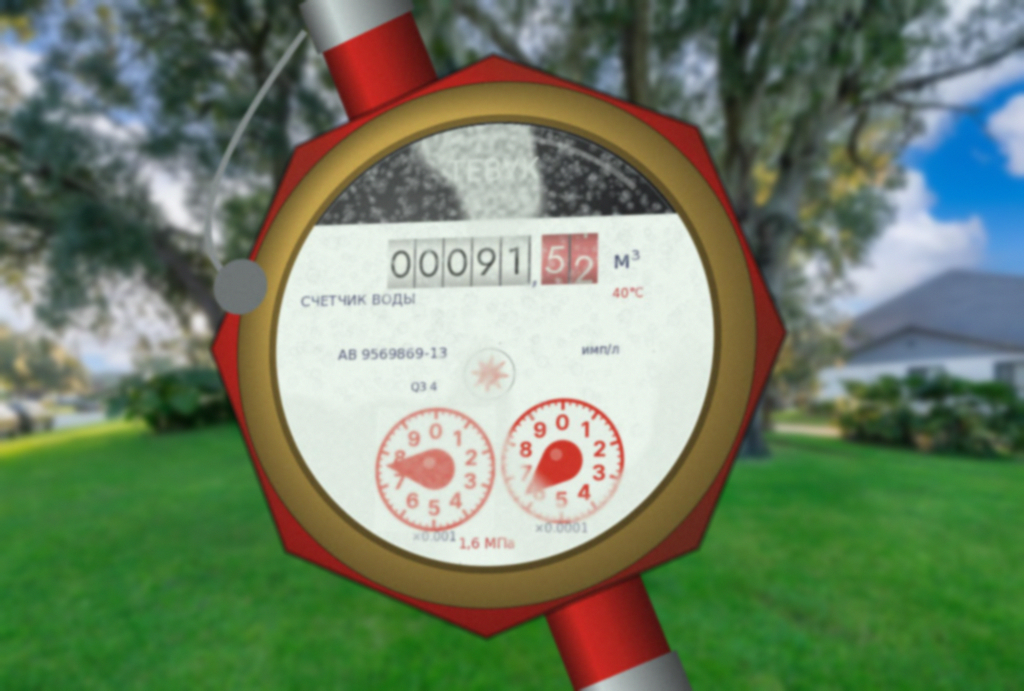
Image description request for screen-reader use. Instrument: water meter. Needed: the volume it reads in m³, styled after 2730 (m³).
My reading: 91.5176 (m³)
